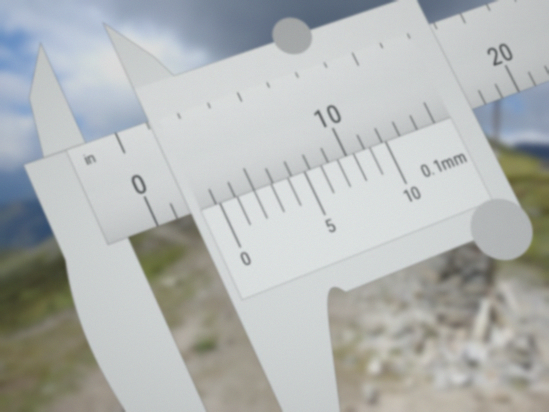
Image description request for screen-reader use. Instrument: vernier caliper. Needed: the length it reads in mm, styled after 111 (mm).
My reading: 3.2 (mm)
